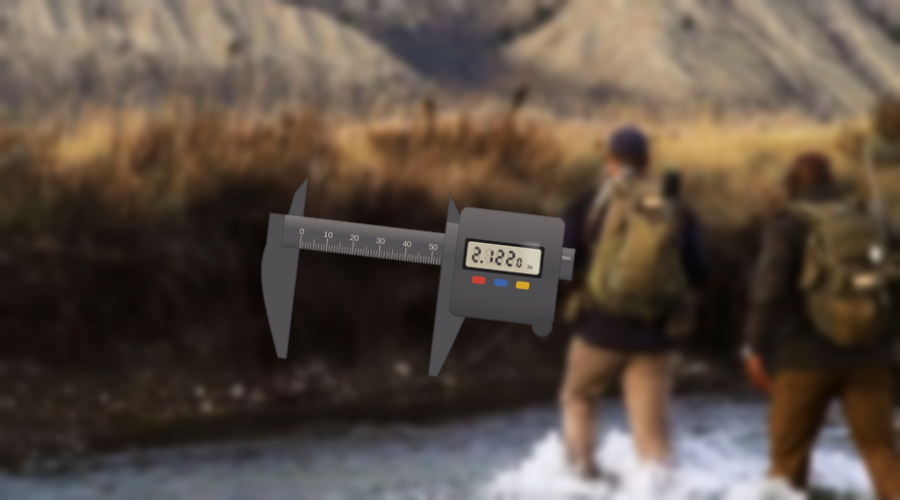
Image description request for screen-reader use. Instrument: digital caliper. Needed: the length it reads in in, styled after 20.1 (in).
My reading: 2.1220 (in)
